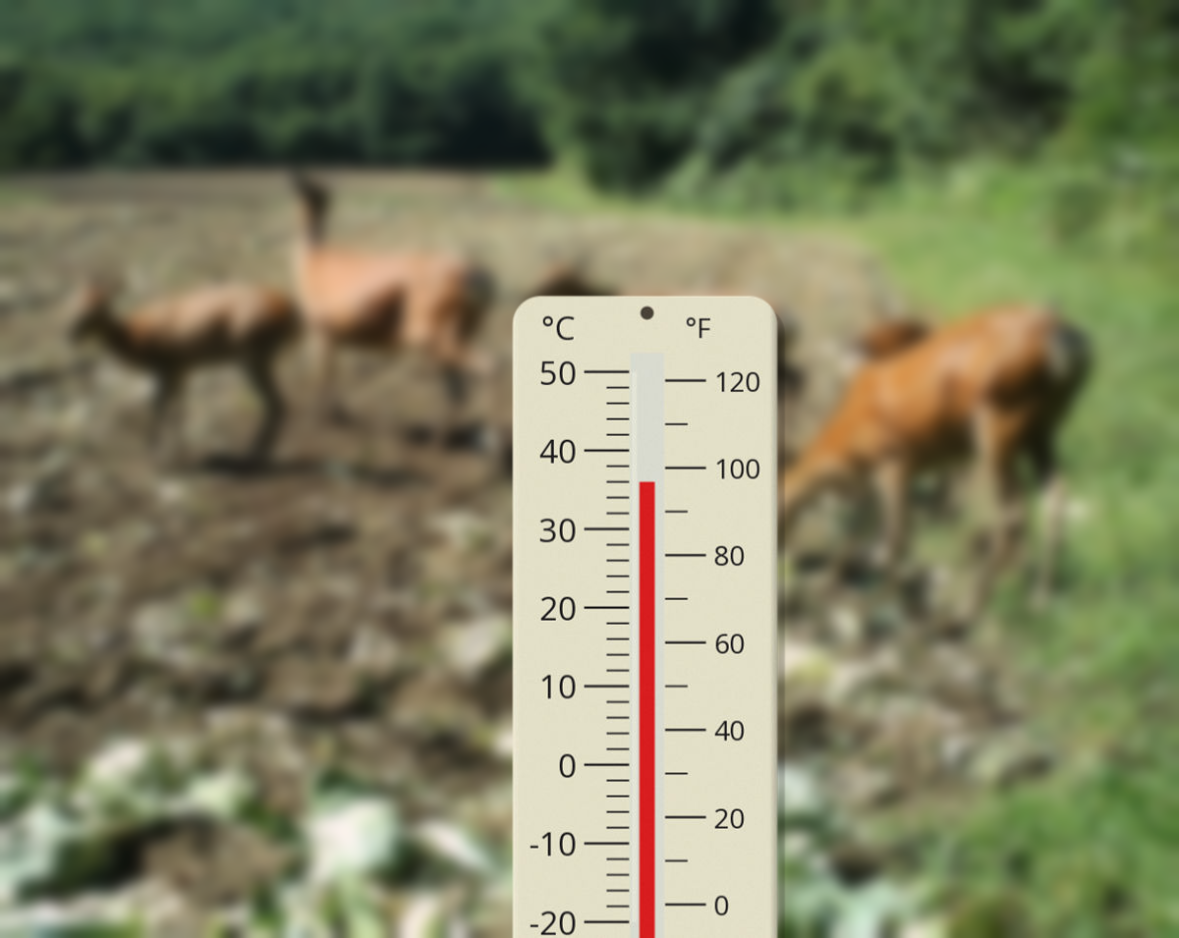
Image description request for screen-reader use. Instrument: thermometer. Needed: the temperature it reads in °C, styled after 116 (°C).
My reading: 36 (°C)
